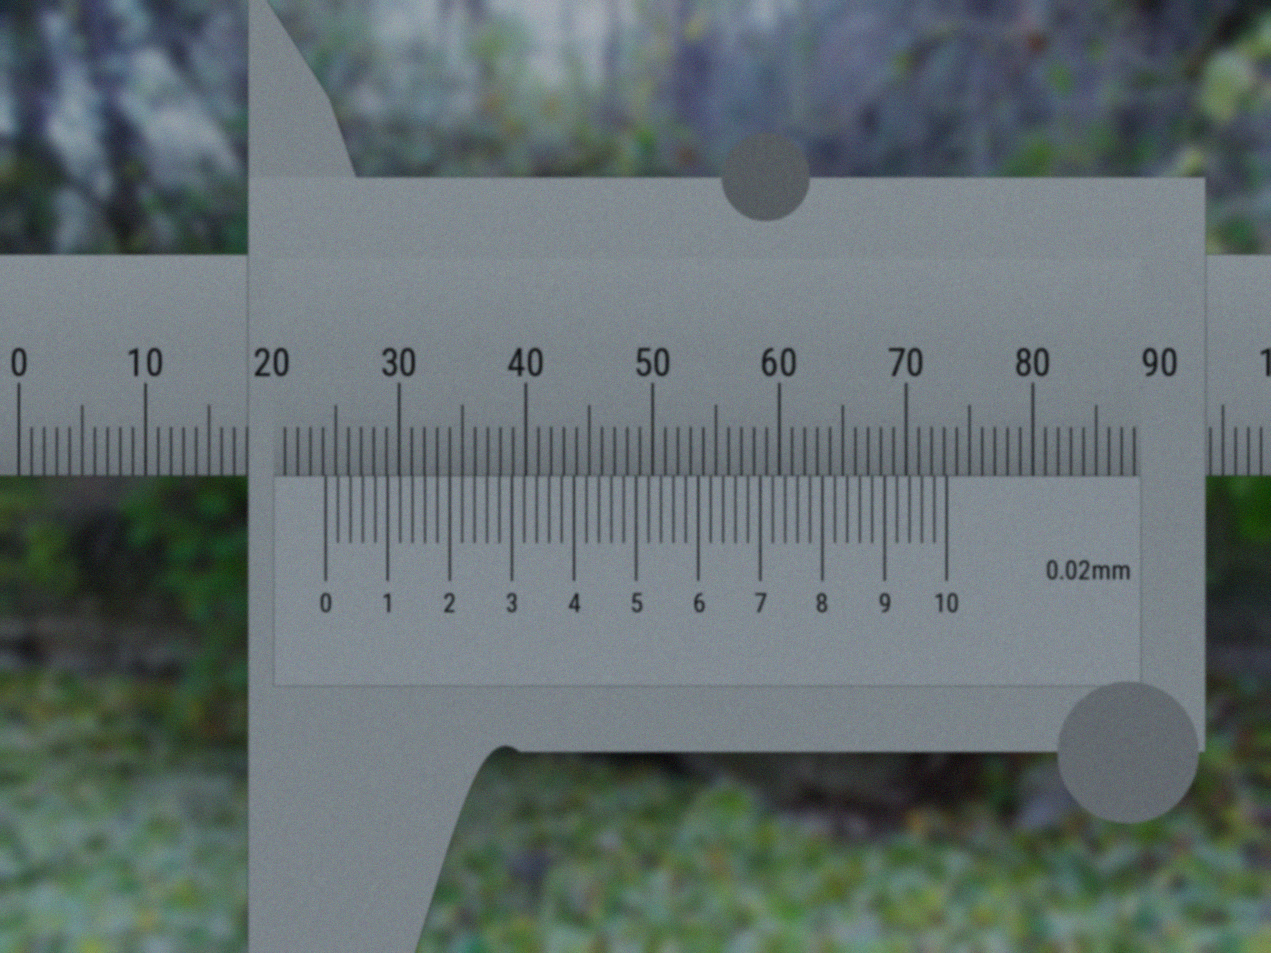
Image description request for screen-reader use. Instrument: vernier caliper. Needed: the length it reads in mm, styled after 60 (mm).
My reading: 24.2 (mm)
